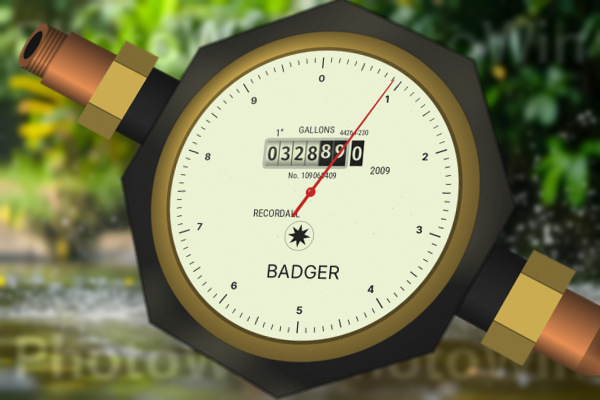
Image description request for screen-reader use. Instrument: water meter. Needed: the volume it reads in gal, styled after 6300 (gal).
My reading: 328890.9 (gal)
